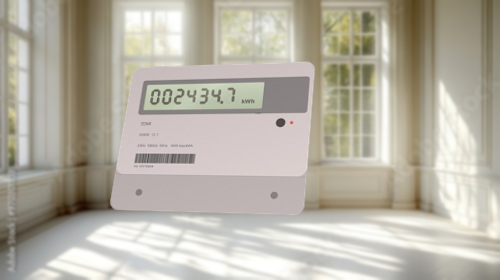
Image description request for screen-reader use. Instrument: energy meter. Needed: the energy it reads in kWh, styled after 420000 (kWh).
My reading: 2434.7 (kWh)
